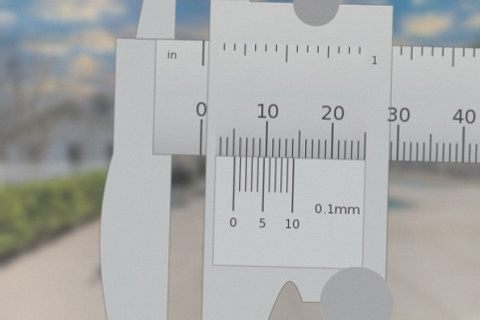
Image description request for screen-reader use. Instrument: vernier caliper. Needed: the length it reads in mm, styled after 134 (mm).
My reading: 5.2 (mm)
